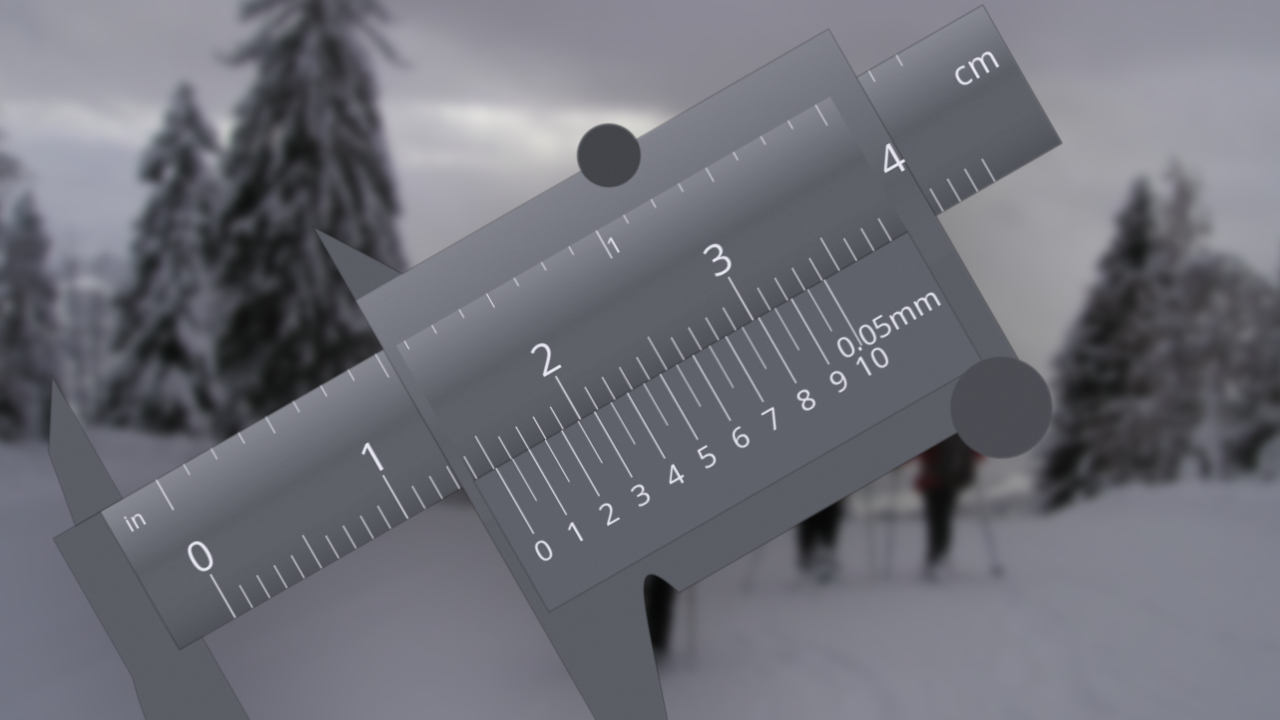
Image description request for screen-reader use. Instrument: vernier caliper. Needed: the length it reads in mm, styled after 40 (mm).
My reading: 15.1 (mm)
